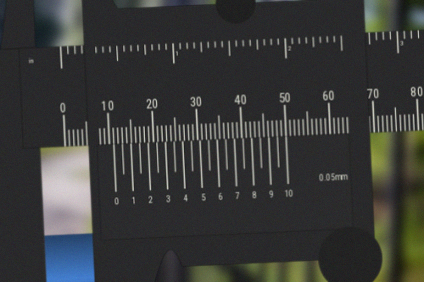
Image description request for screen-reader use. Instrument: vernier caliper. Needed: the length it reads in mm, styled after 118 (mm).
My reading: 11.0 (mm)
